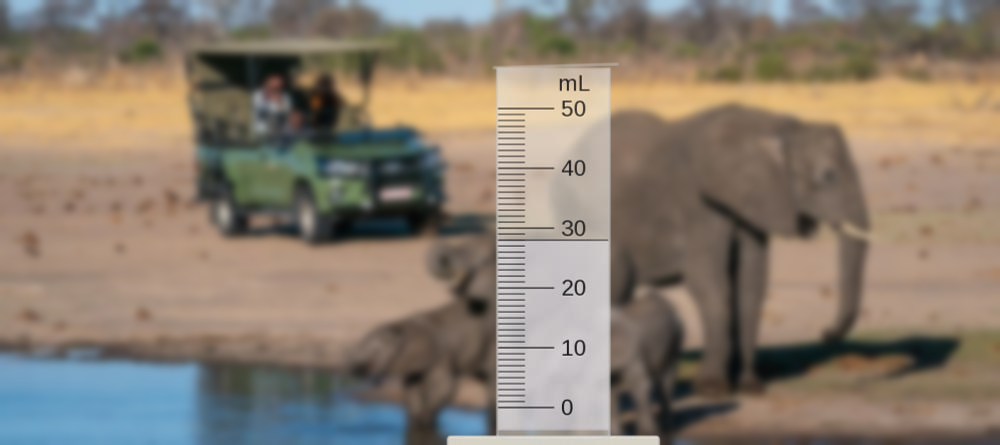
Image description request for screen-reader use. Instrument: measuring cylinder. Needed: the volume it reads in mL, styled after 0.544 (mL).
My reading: 28 (mL)
